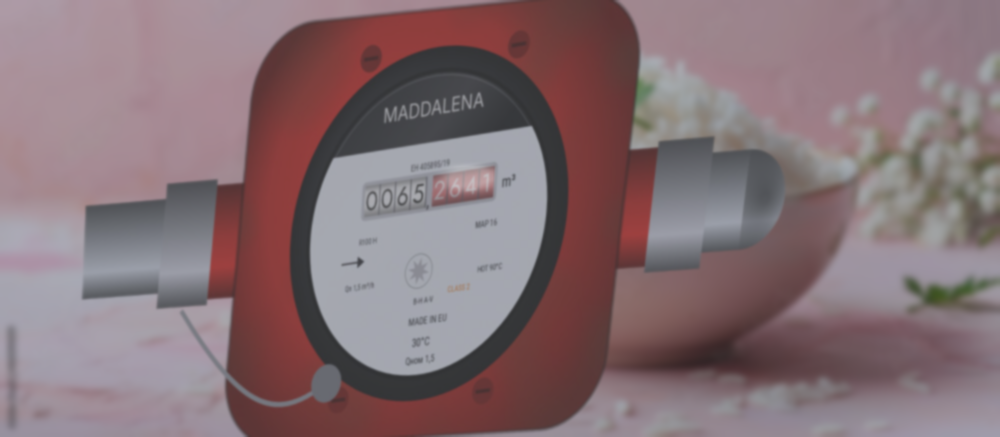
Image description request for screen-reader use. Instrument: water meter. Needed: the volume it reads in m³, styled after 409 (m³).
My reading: 65.2641 (m³)
